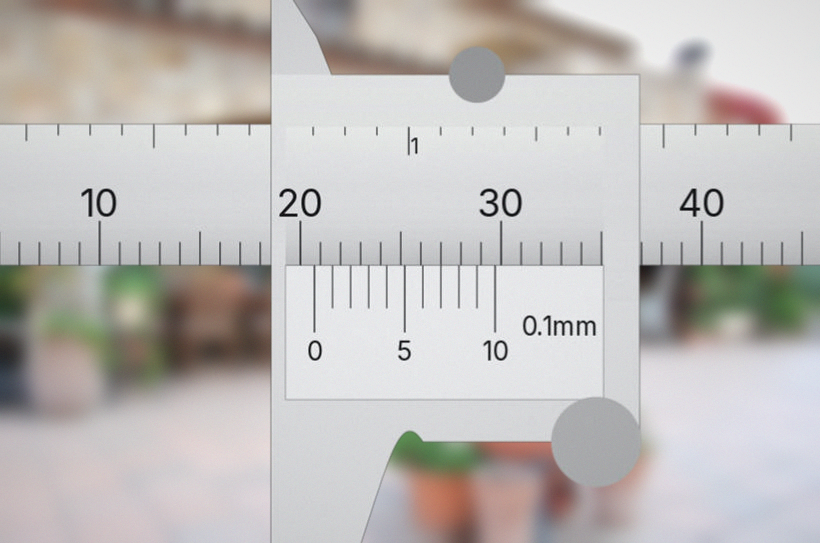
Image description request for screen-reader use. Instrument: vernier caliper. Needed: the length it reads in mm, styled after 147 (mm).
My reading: 20.7 (mm)
